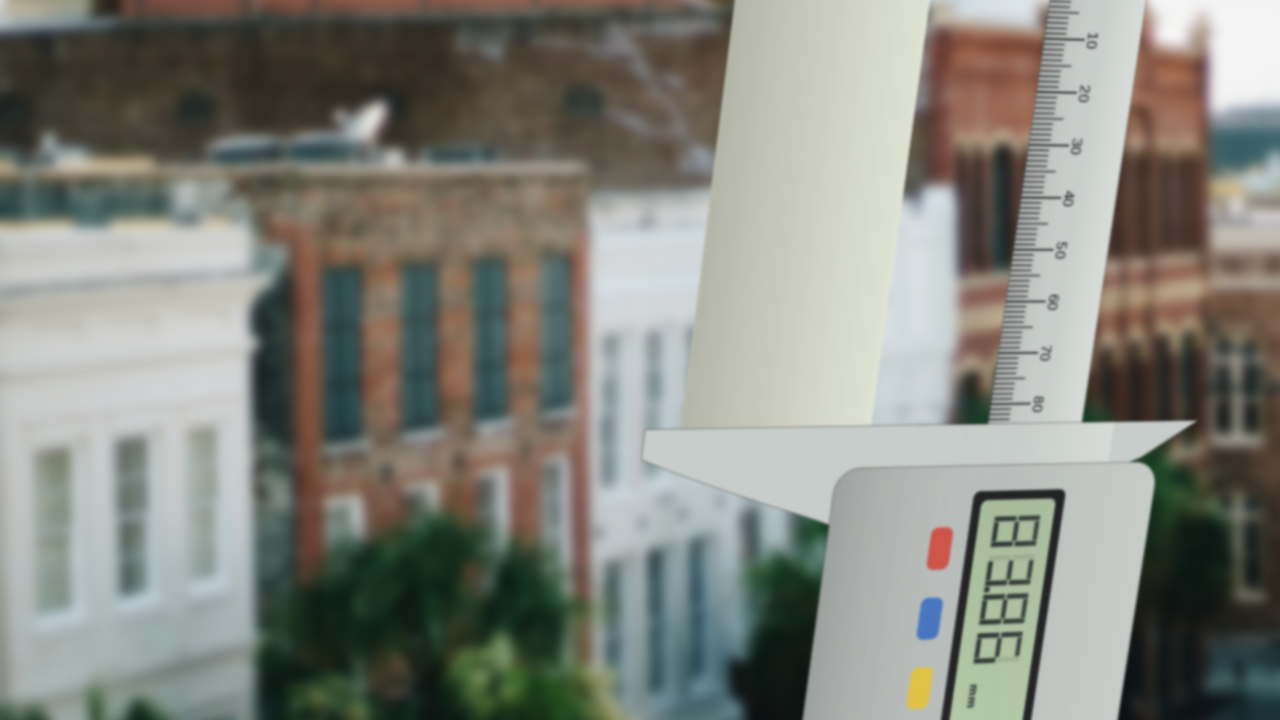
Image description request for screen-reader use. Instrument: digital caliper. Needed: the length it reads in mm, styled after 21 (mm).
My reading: 83.86 (mm)
